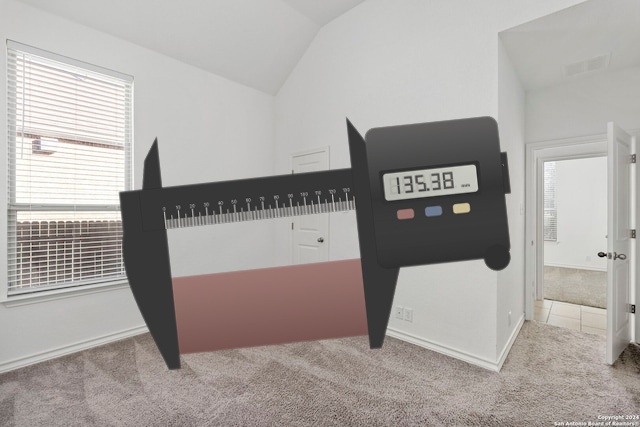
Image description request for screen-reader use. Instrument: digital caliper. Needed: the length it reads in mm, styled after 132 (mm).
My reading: 135.38 (mm)
